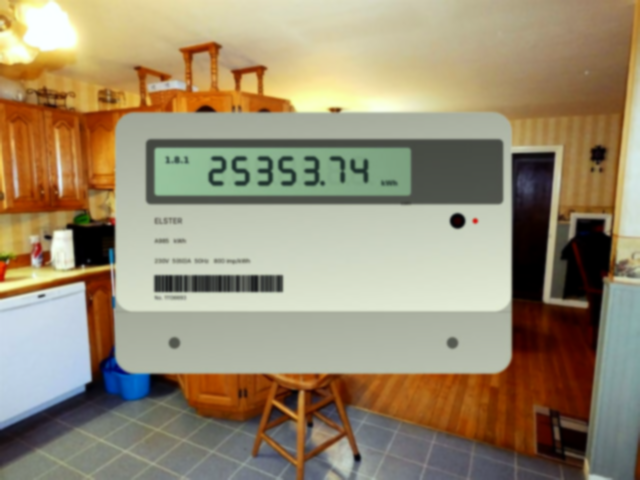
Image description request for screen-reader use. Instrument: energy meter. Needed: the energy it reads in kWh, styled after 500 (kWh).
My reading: 25353.74 (kWh)
